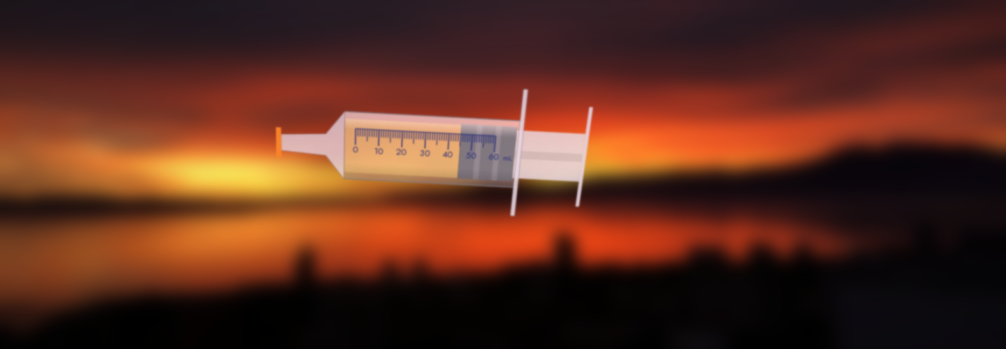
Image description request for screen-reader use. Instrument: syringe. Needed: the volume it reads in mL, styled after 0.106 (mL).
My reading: 45 (mL)
